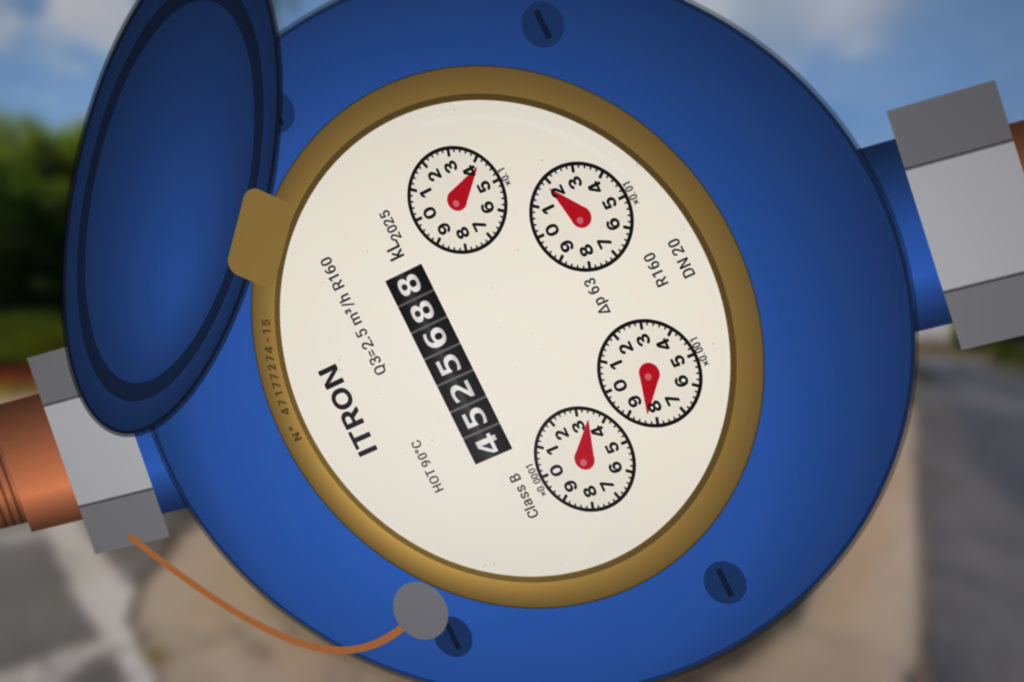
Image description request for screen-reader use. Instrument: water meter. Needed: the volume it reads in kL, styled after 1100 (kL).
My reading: 4525688.4183 (kL)
